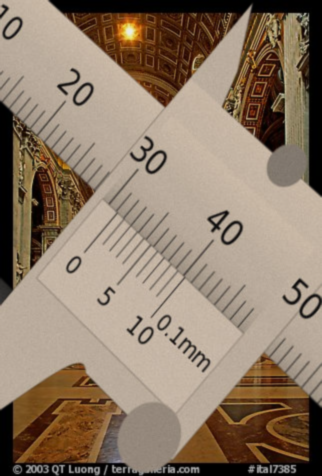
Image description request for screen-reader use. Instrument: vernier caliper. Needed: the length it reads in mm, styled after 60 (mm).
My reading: 31.2 (mm)
